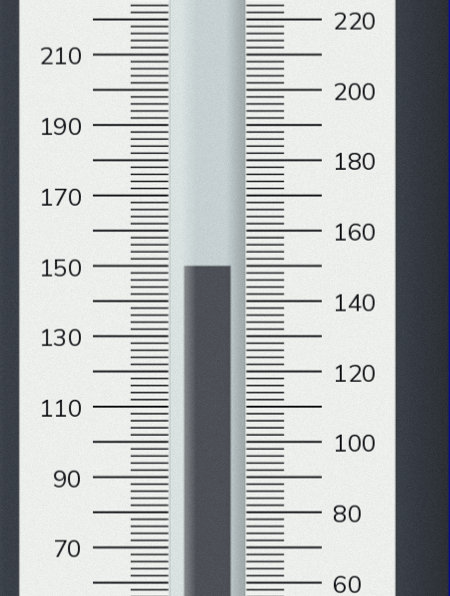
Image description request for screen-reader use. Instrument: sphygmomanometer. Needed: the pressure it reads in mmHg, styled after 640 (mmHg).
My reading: 150 (mmHg)
